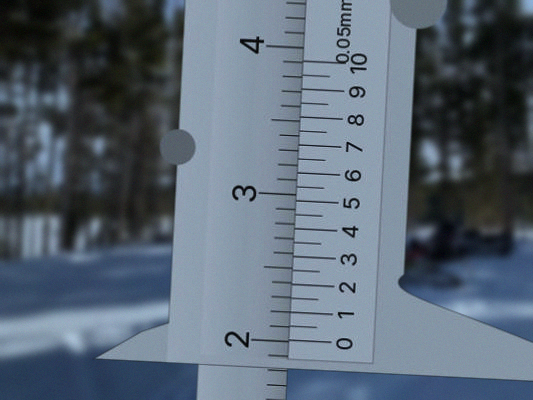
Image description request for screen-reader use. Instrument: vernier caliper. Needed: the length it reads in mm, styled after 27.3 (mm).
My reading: 20.1 (mm)
